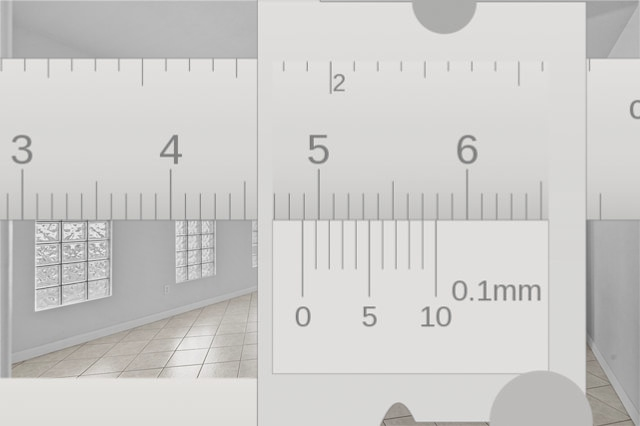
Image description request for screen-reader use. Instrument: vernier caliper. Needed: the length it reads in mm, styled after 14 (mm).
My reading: 48.9 (mm)
